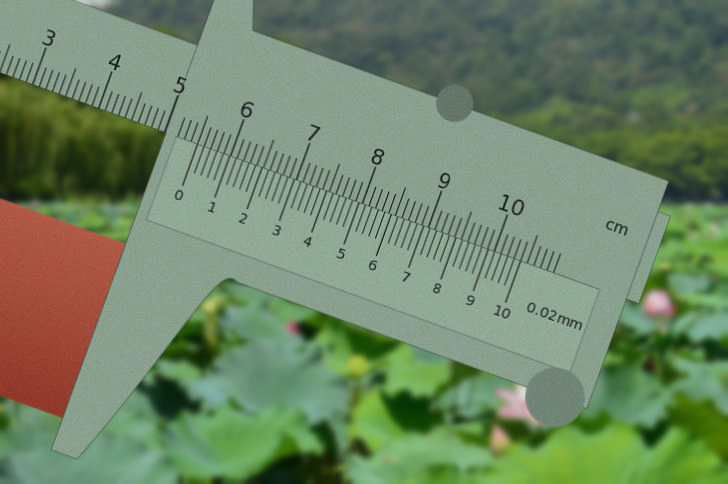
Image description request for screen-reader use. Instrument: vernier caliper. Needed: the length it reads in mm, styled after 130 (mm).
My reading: 55.0 (mm)
